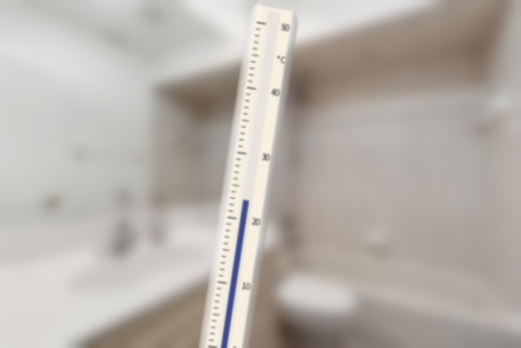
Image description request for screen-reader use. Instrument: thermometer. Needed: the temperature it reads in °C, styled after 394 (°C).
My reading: 23 (°C)
